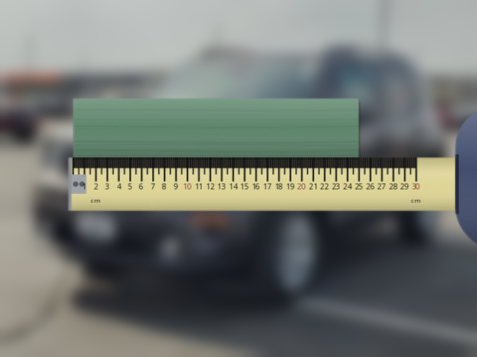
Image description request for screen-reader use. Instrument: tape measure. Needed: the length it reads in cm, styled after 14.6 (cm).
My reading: 25 (cm)
